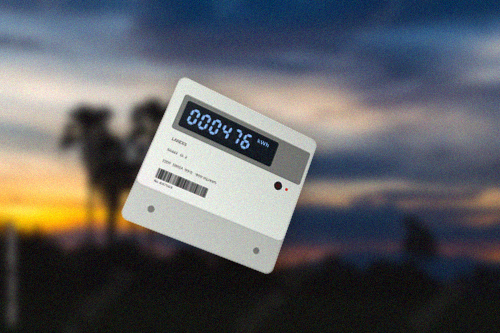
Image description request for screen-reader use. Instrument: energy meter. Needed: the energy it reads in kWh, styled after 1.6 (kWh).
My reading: 476 (kWh)
